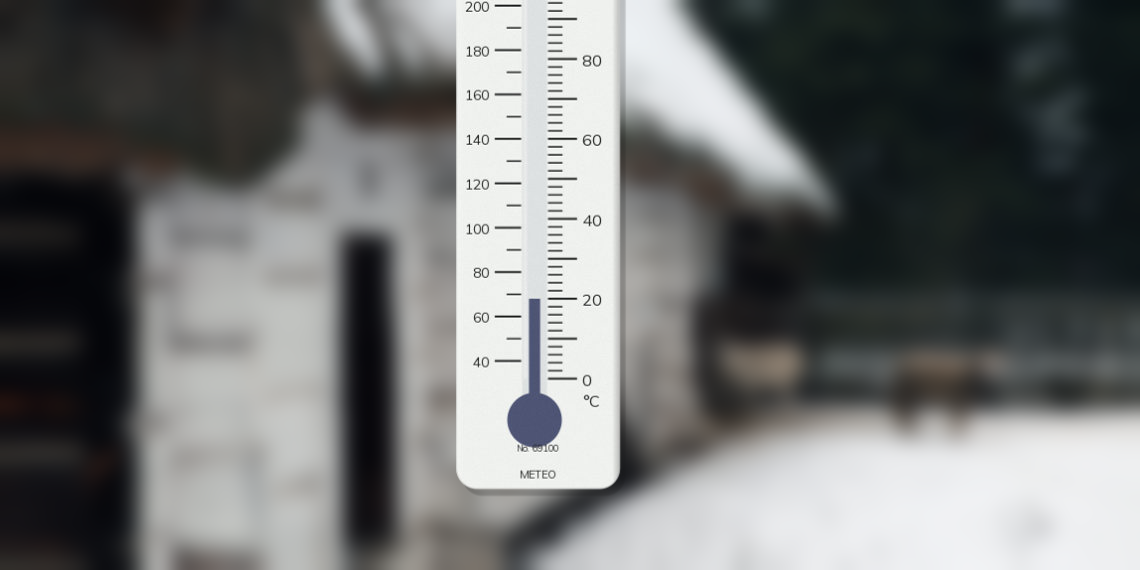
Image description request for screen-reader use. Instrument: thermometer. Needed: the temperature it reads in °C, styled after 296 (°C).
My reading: 20 (°C)
